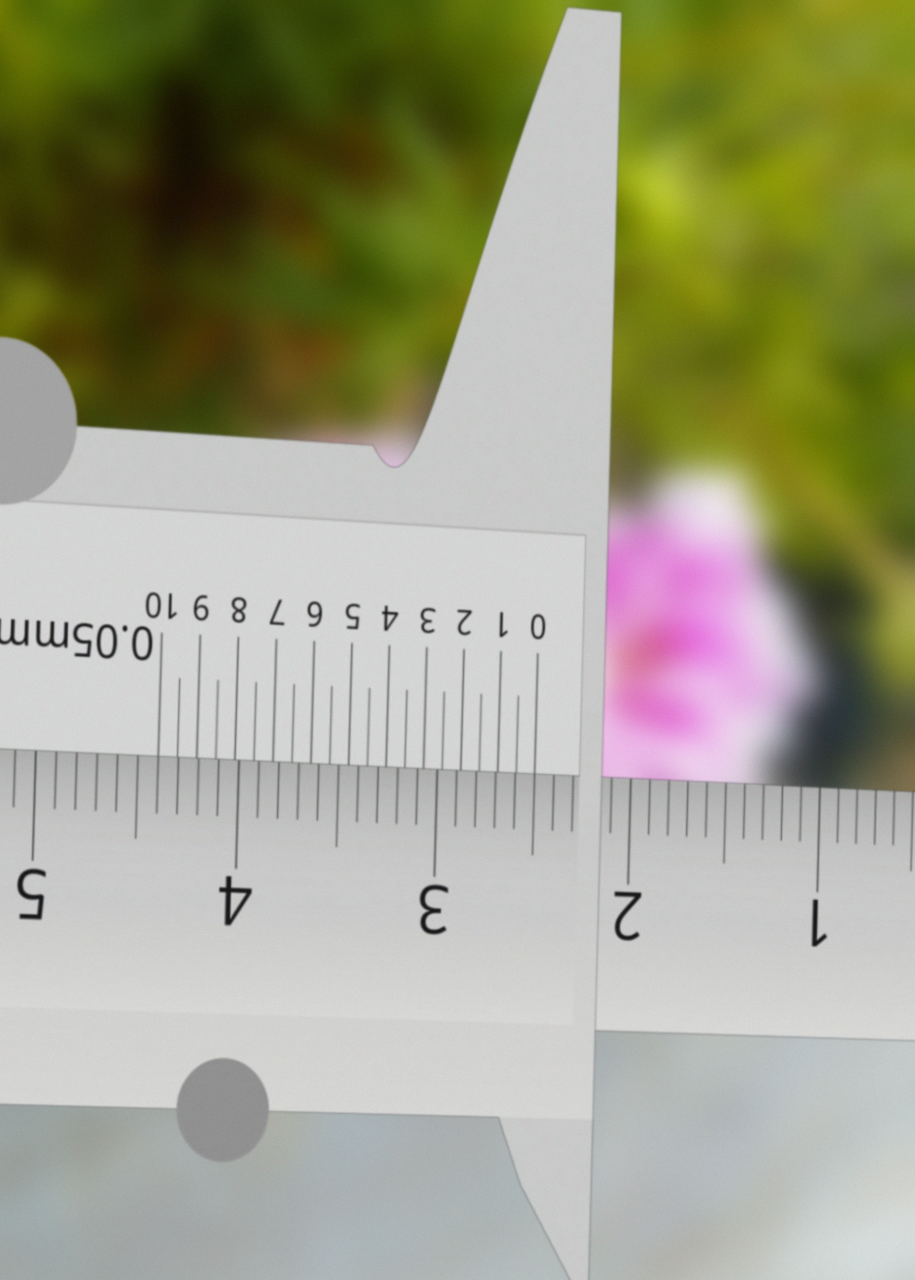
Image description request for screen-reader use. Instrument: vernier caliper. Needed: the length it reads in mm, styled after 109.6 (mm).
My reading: 25.0 (mm)
